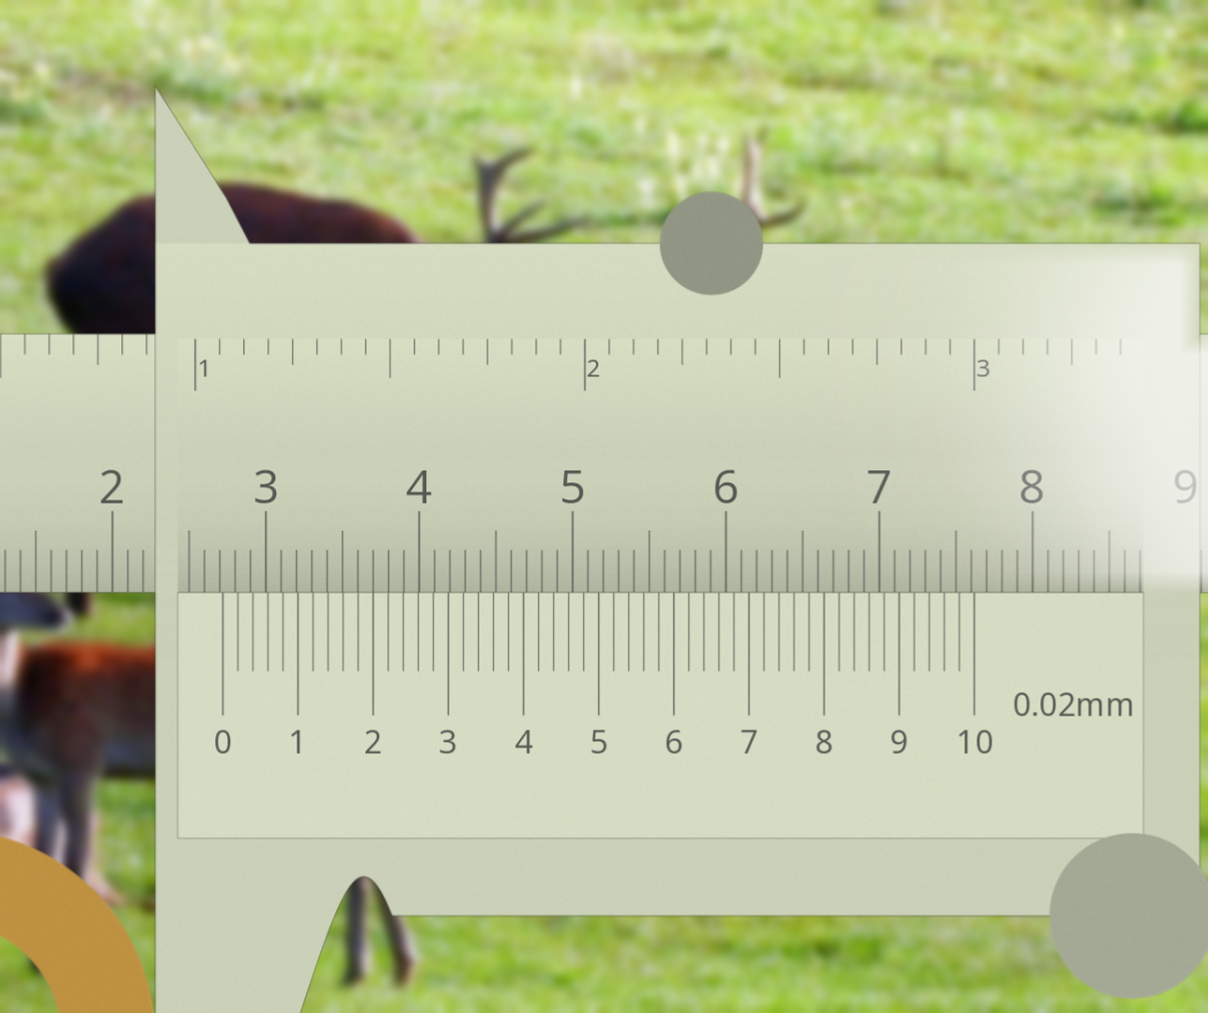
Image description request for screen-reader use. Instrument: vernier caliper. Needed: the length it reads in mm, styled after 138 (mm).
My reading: 27.2 (mm)
